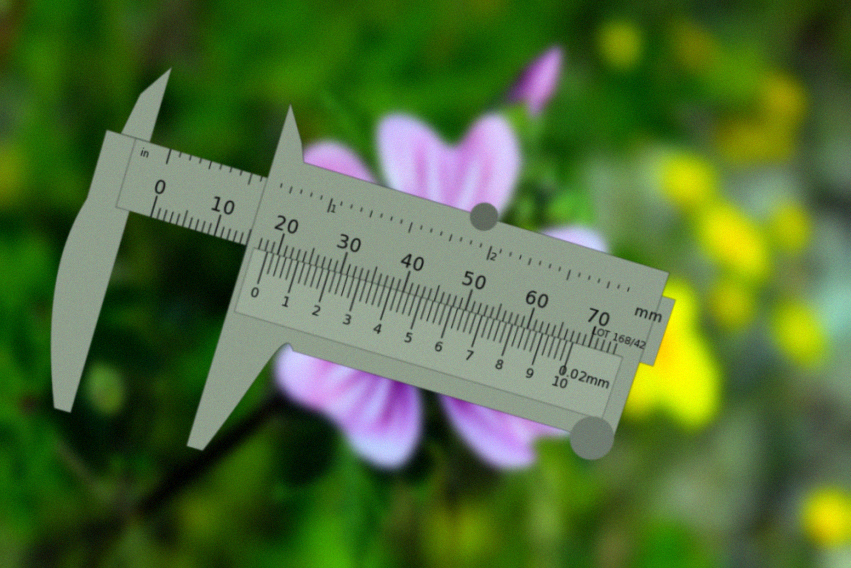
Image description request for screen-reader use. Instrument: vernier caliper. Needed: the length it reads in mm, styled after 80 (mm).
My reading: 18.4 (mm)
